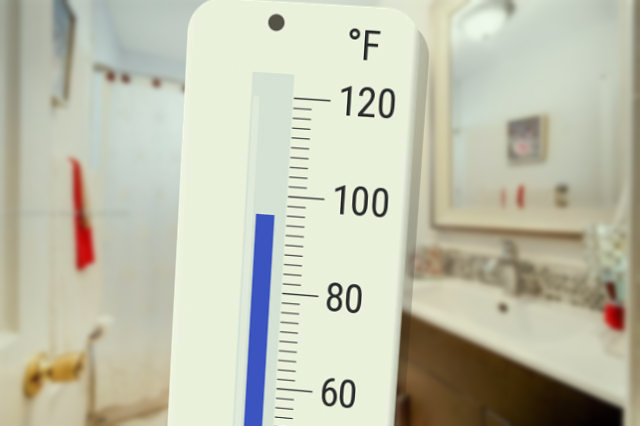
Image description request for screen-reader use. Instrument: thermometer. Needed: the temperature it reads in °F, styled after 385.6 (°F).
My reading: 96 (°F)
